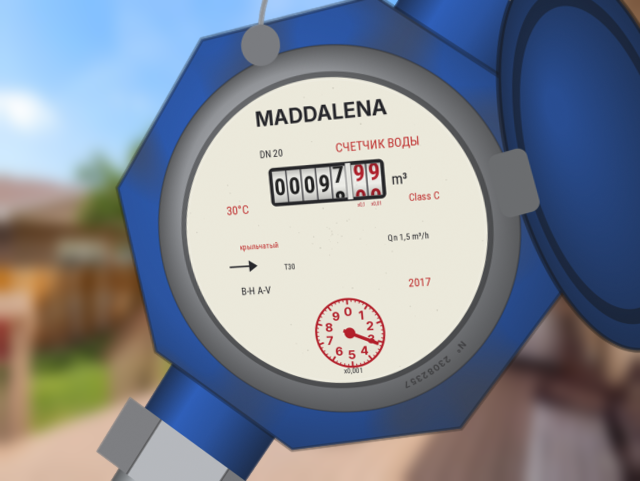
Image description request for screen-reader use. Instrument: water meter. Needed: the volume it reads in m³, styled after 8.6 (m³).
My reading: 97.993 (m³)
